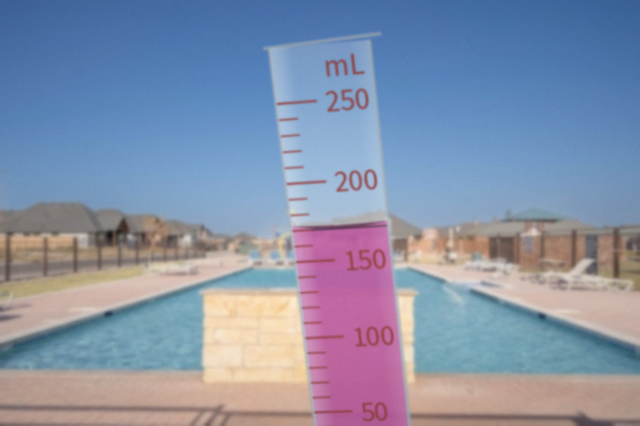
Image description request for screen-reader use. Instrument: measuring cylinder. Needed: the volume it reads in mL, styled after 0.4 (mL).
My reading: 170 (mL)
